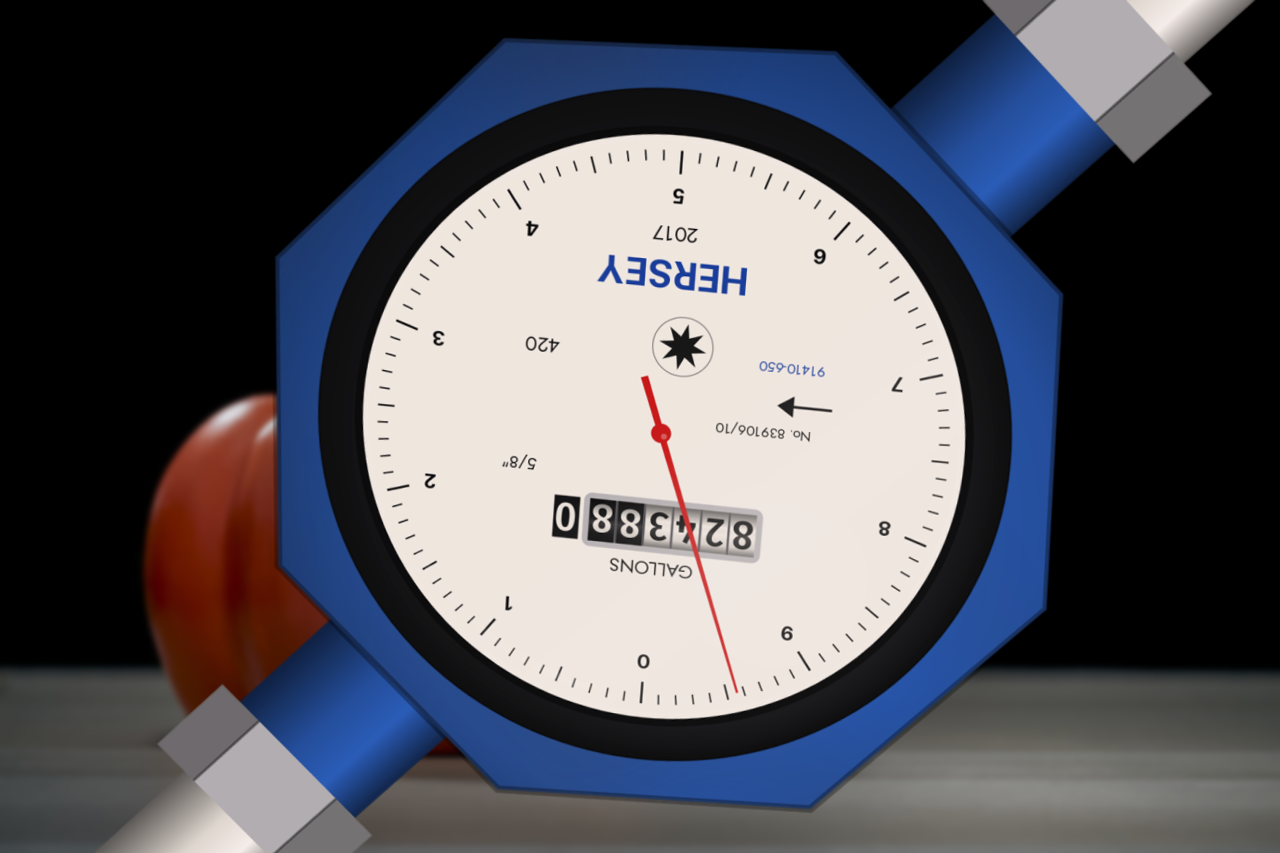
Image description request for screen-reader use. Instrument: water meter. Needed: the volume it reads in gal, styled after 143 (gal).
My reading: 8243879.4 (gal)
